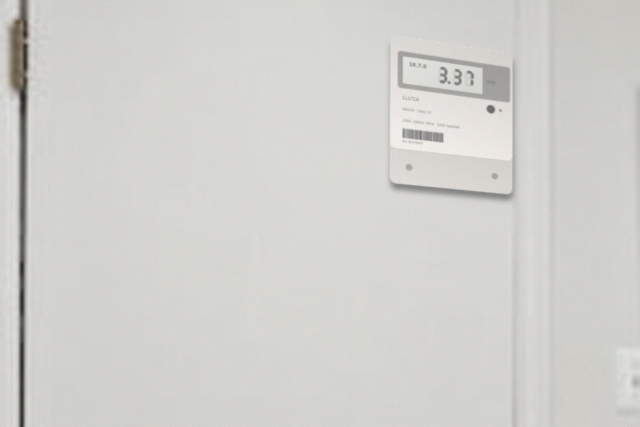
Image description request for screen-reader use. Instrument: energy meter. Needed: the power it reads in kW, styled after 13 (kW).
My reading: 3.37 (kW)
